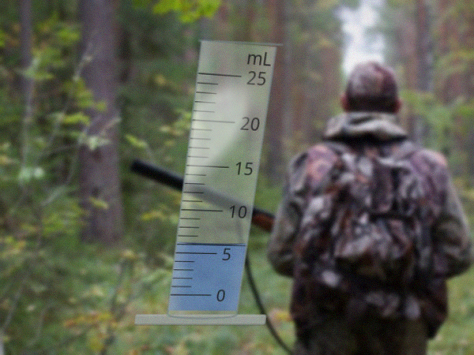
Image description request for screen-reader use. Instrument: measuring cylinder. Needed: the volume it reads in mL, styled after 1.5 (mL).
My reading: 6 (mL)
